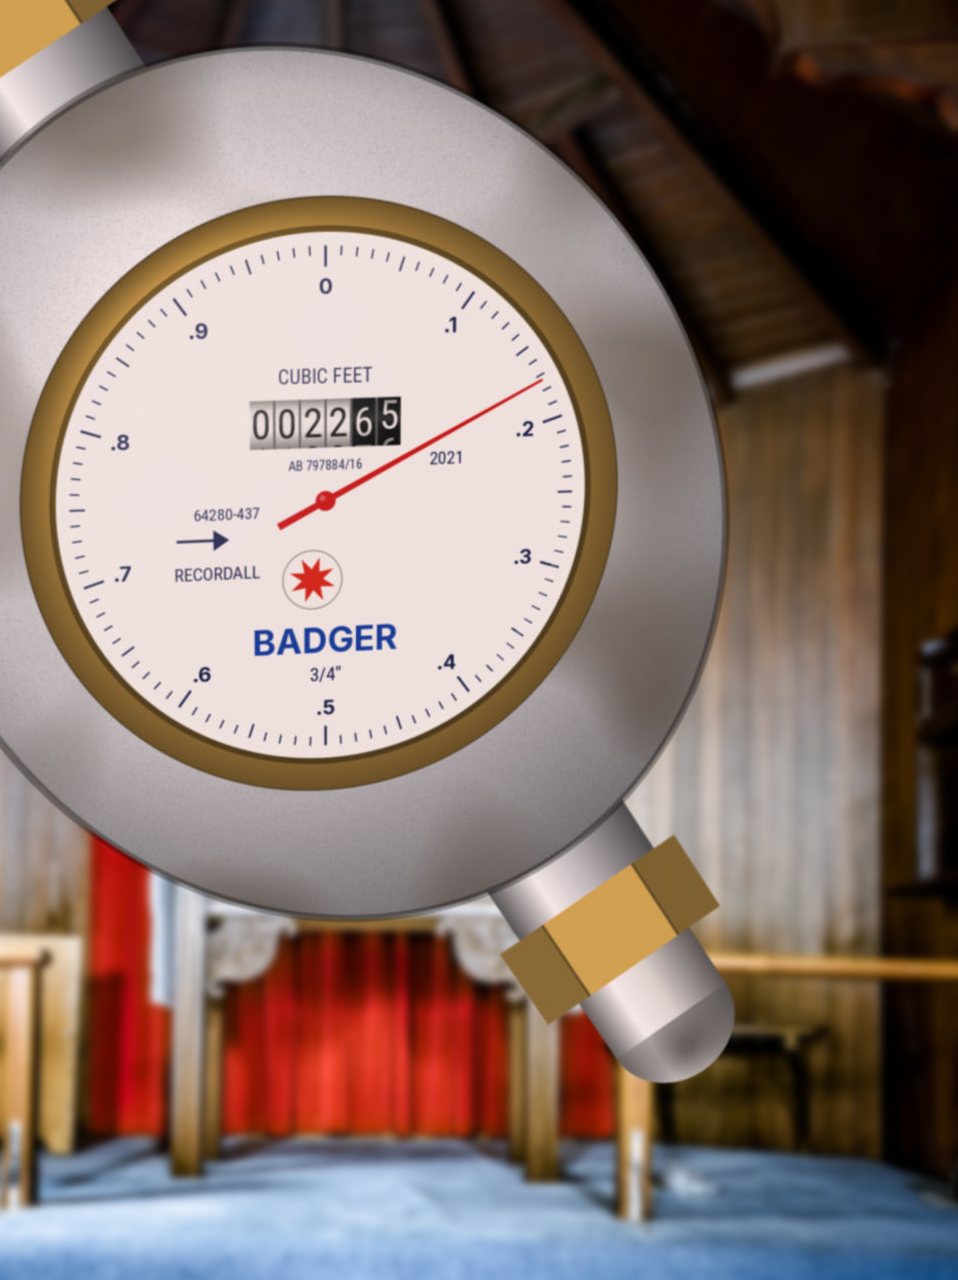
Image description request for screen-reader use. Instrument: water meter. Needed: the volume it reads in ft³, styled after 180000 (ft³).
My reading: 2265.17 (ft³)
